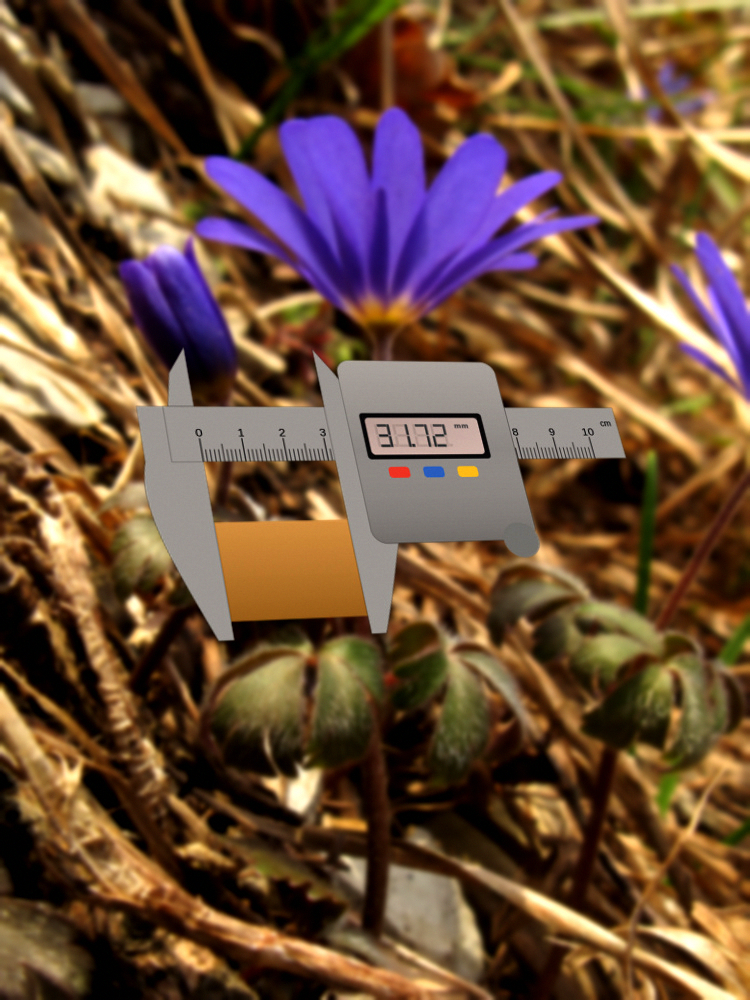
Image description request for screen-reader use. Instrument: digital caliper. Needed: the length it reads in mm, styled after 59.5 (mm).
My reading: 31.72 (mm)
